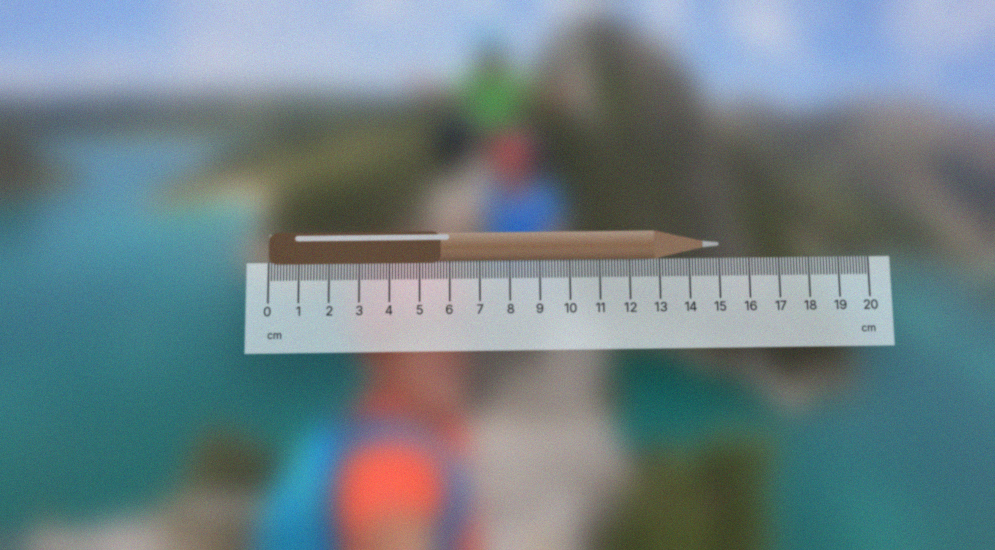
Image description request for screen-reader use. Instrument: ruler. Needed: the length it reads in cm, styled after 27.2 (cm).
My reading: 15 (cm)
